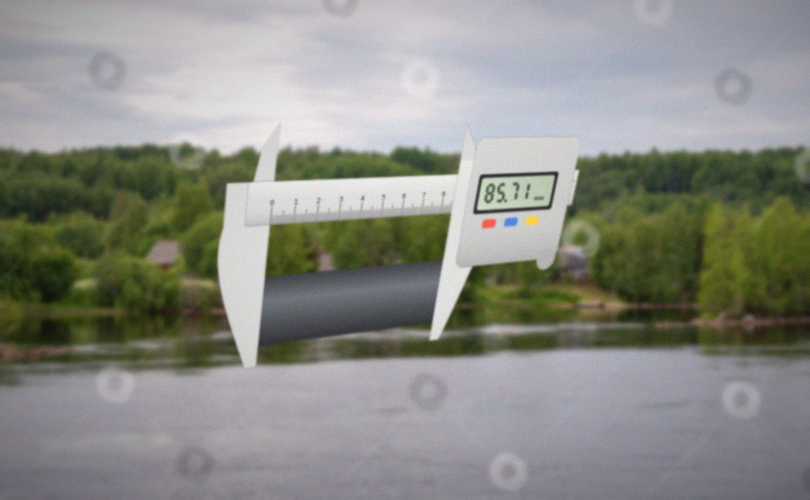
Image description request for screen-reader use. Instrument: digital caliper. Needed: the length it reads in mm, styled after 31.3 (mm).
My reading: 85.71 (mm)
